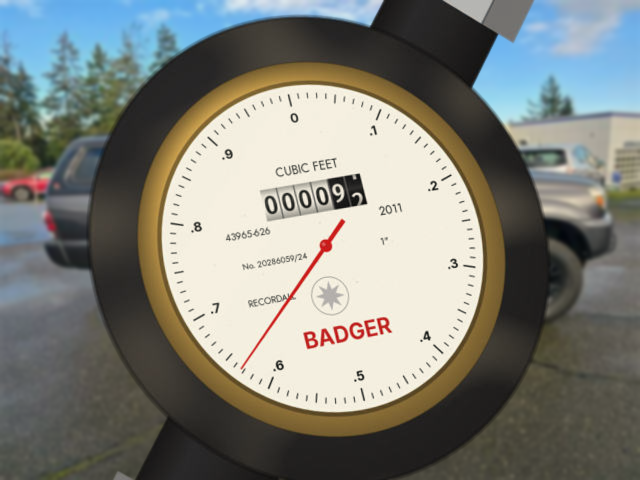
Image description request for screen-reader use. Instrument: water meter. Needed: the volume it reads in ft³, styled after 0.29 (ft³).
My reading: 91.63 (ft³)
